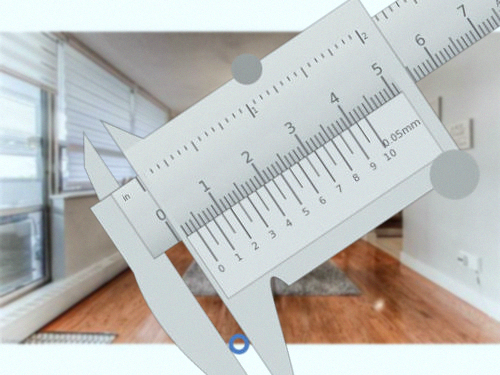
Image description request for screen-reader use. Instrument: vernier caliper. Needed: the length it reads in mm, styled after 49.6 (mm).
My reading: 4.0 (mm)
